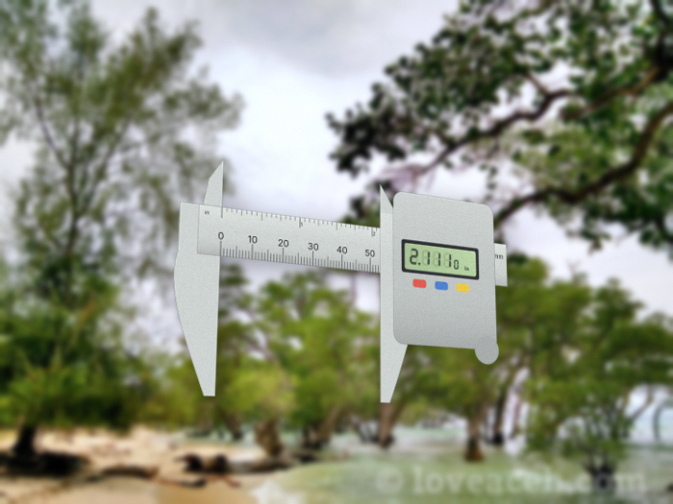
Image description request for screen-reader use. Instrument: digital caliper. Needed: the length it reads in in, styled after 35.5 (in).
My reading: 2.1110 (in)
